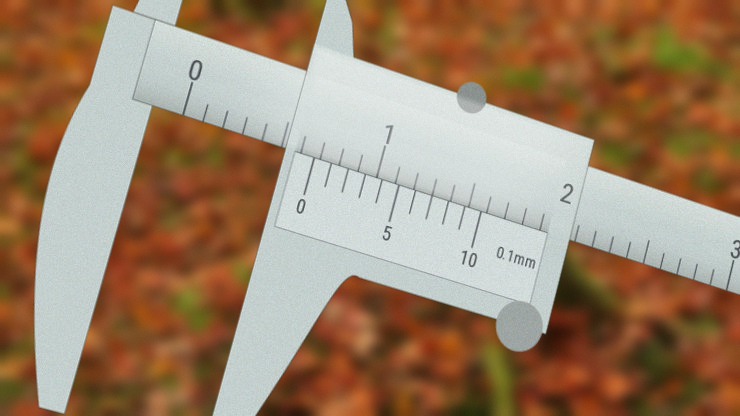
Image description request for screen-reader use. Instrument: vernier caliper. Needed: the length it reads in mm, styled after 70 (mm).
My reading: 6.7 (mm)
